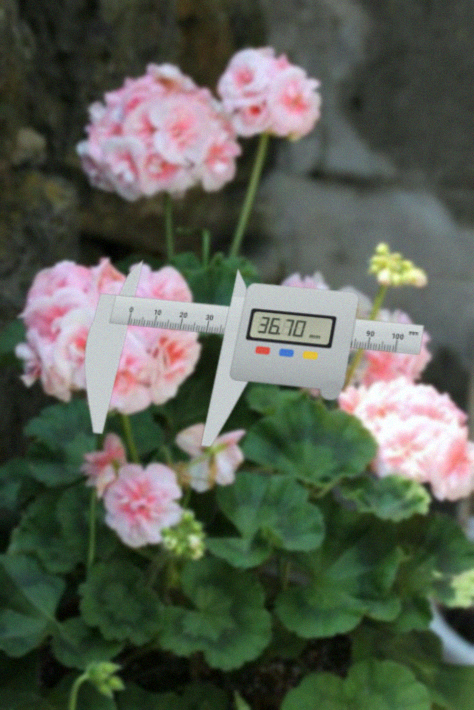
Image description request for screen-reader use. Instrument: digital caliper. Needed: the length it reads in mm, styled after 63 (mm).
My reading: 36.70 (mm)
